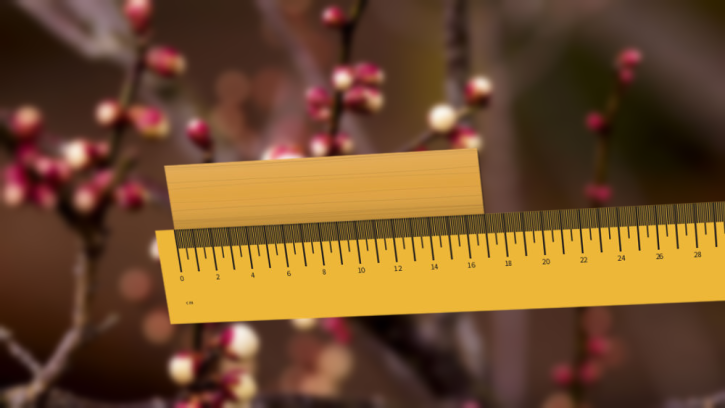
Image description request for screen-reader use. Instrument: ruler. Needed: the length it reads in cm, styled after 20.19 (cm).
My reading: 17 (cm)
